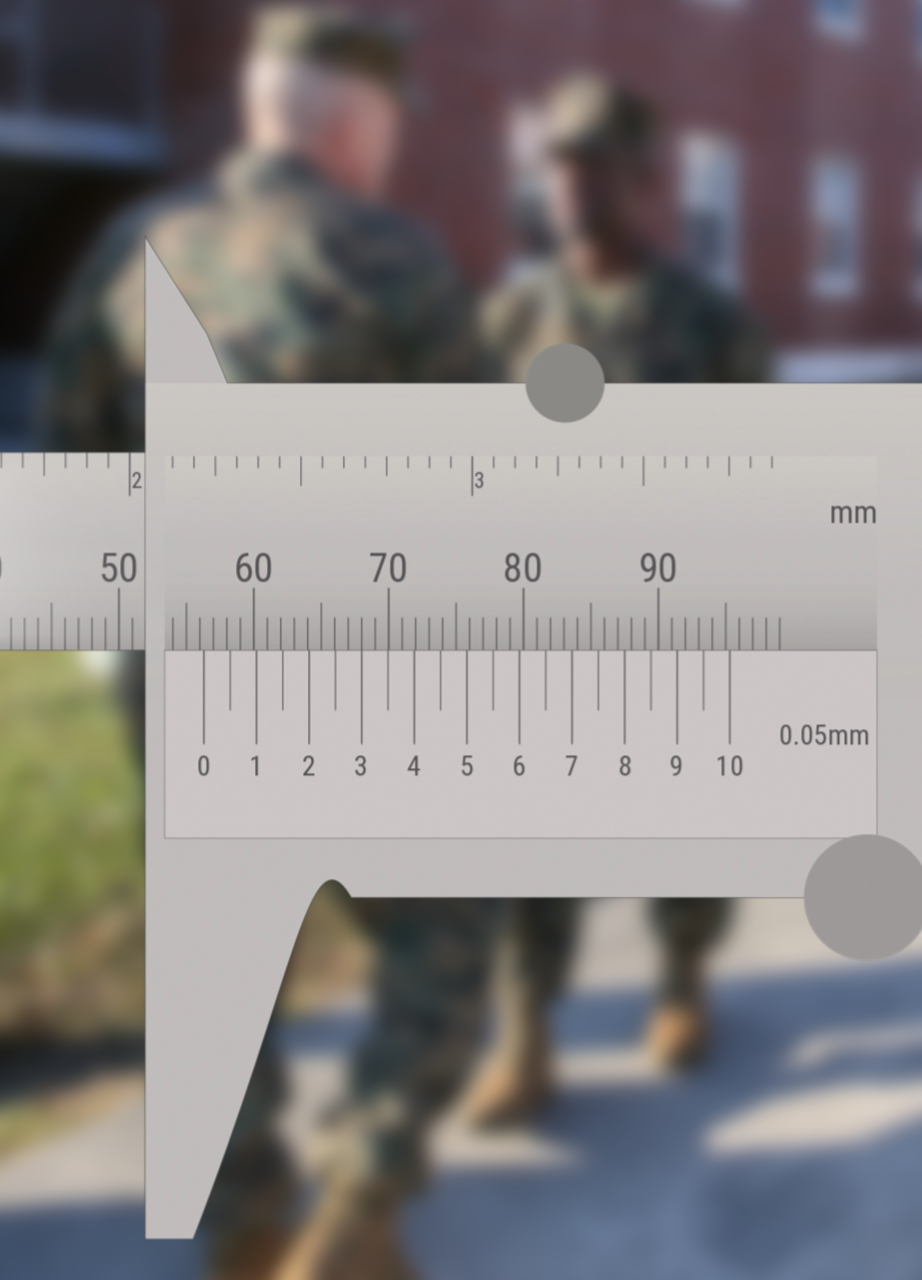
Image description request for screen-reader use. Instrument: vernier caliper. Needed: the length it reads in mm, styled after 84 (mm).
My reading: 56.3 (mm)
